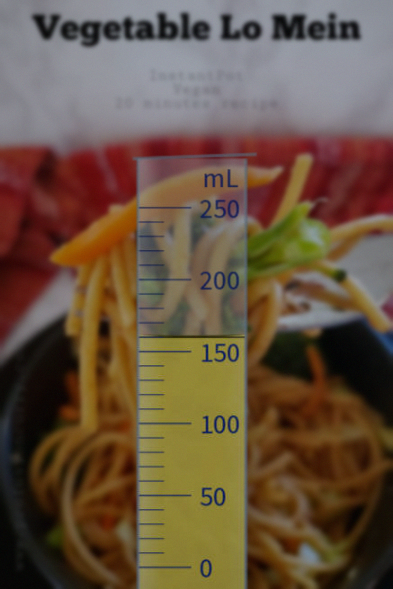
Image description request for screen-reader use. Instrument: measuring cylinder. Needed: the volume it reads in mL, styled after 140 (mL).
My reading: 160 (mL)
